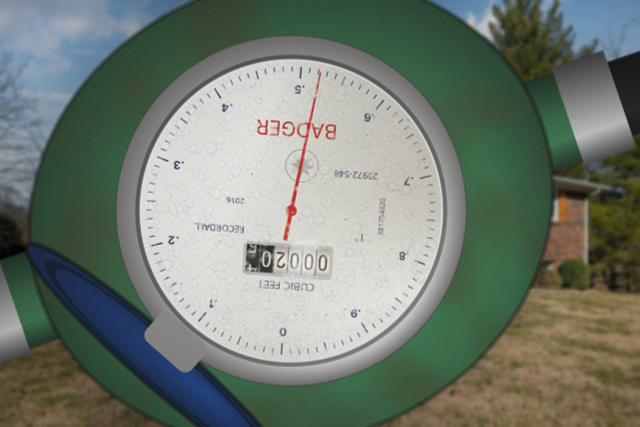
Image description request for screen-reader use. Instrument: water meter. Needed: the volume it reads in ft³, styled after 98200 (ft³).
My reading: 204.52 (ft³)
